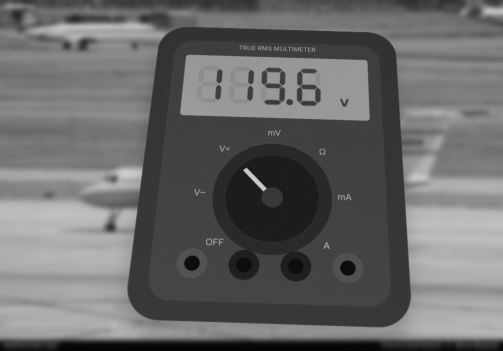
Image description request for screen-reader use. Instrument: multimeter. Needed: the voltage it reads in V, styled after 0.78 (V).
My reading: 119.6 (V)
